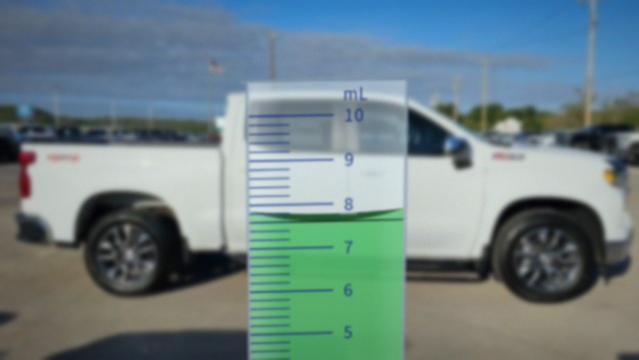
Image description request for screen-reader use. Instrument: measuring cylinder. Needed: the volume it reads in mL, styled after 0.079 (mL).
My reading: 7.6 (mL)
